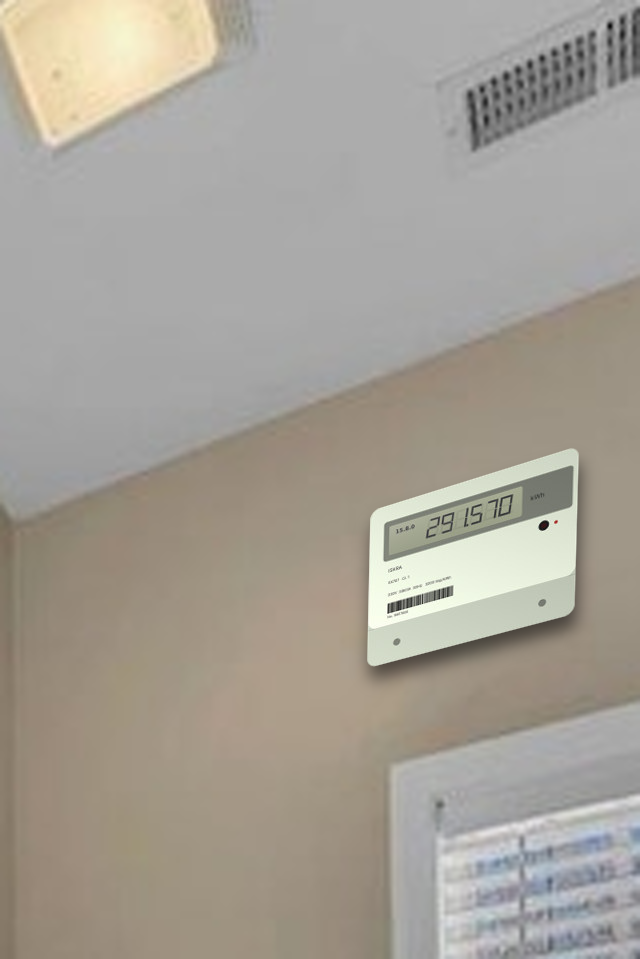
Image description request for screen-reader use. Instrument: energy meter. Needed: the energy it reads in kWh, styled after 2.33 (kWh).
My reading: 291.570 (kWh)
